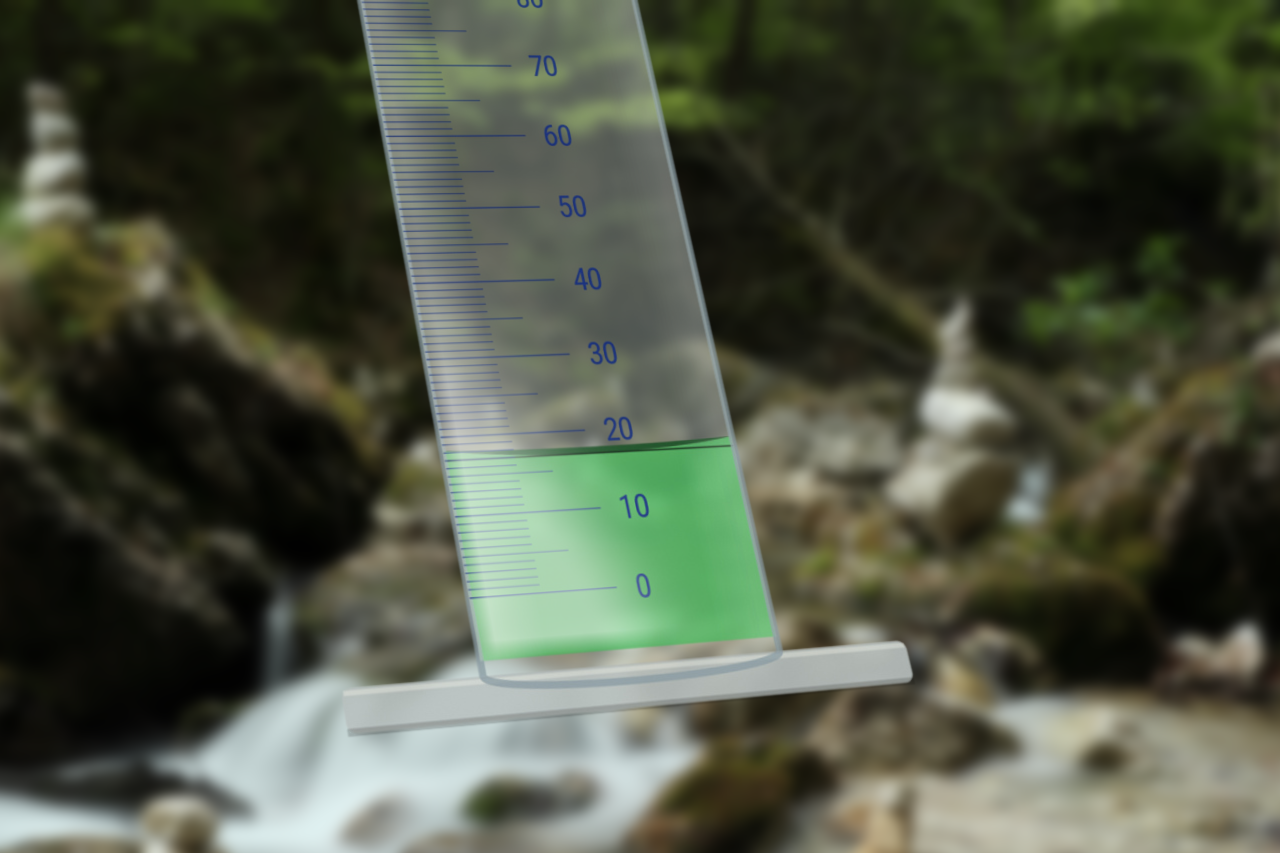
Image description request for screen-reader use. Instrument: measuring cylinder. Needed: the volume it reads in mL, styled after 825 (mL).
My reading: 17 (mL)
